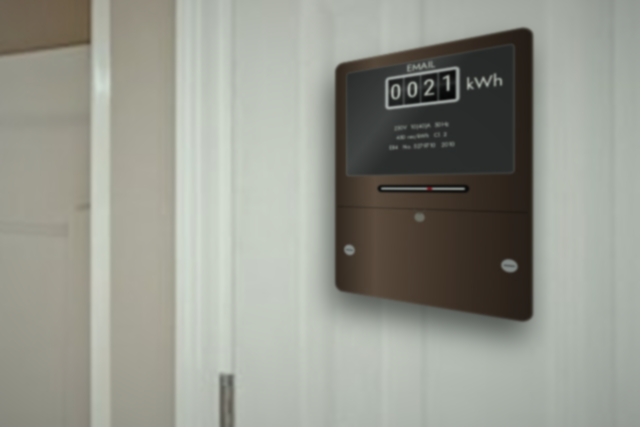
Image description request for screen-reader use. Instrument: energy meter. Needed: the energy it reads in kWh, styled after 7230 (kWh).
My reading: 21 (kWh)
